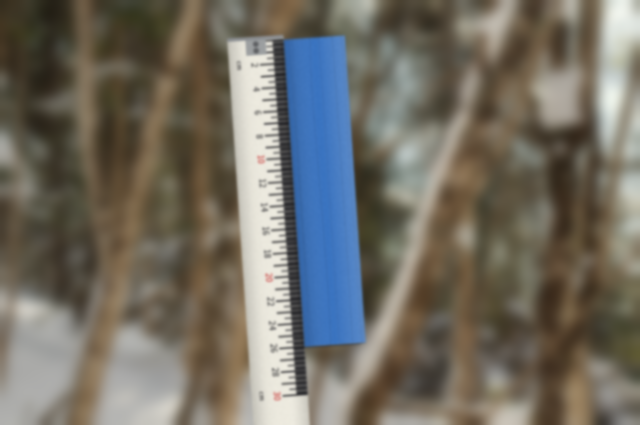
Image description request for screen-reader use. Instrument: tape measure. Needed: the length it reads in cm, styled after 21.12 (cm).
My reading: 26 (cm)
